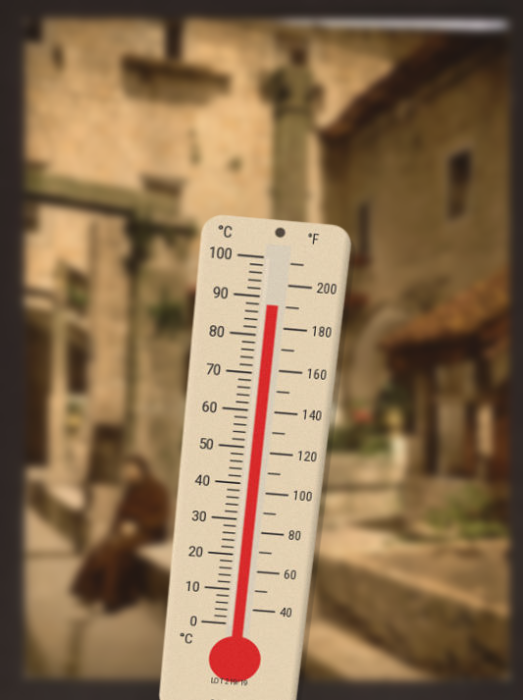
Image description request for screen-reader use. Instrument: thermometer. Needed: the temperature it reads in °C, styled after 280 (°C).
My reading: 88 (°C)
